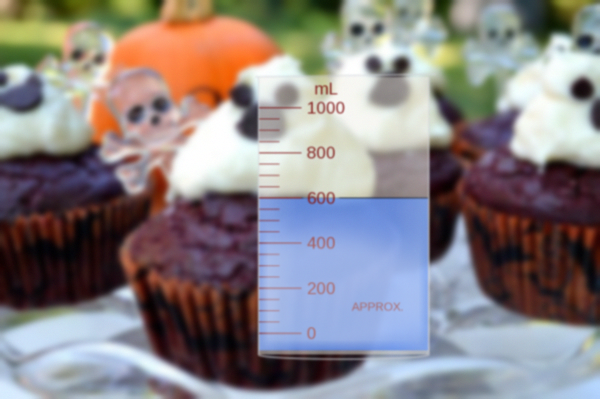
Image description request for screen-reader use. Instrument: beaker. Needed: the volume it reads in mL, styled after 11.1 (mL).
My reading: 600 (mL)
